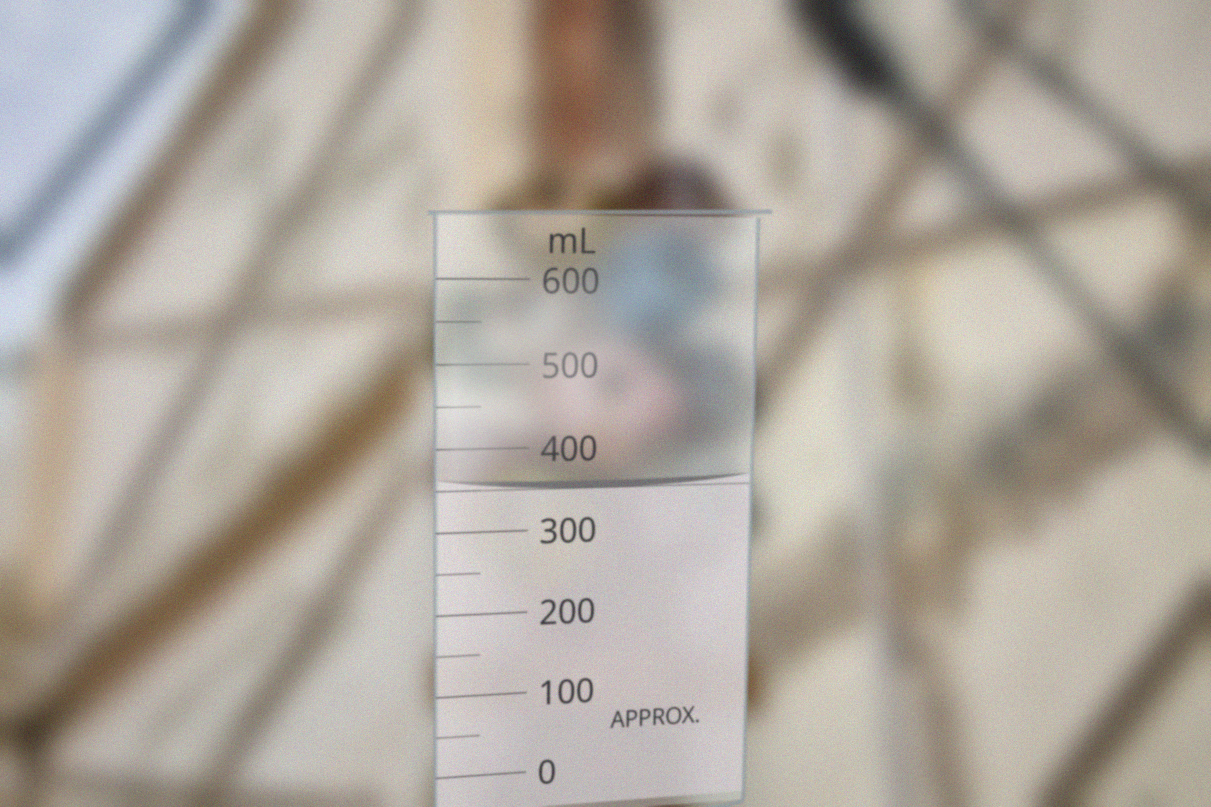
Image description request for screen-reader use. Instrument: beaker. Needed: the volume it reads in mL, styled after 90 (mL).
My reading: 350 (mL)
